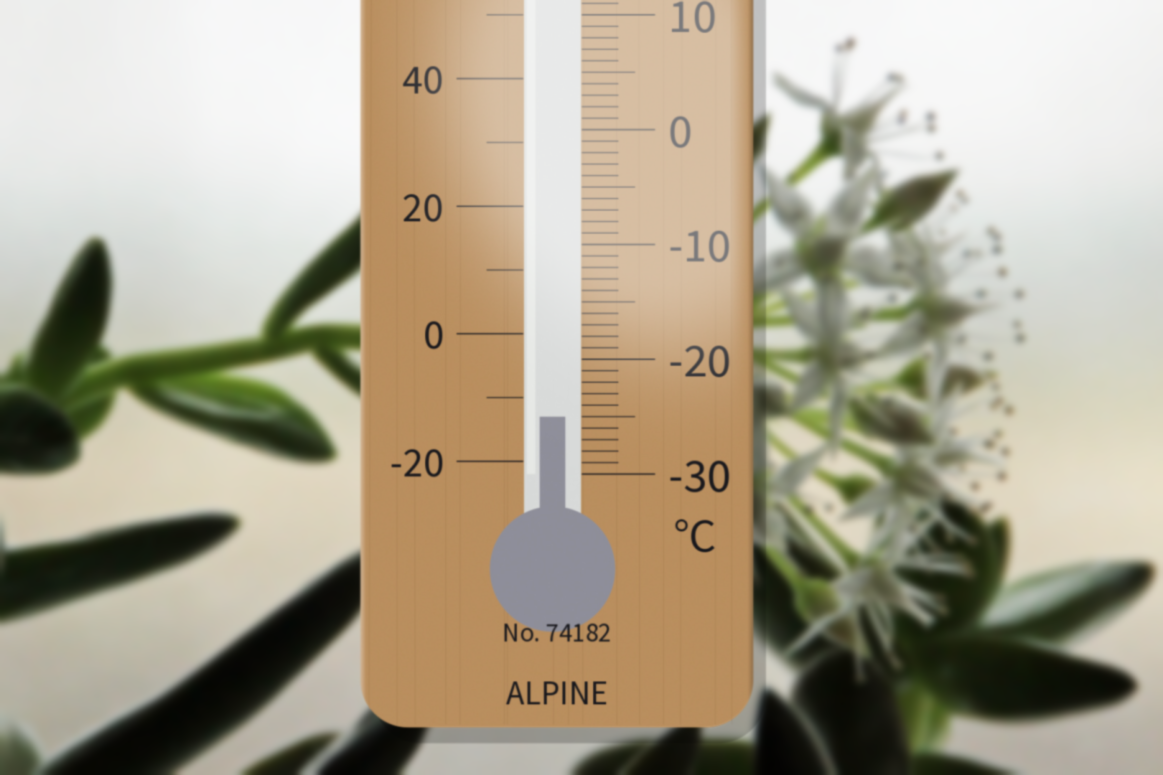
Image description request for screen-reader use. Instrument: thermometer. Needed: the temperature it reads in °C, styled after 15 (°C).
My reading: -25 (°C)
